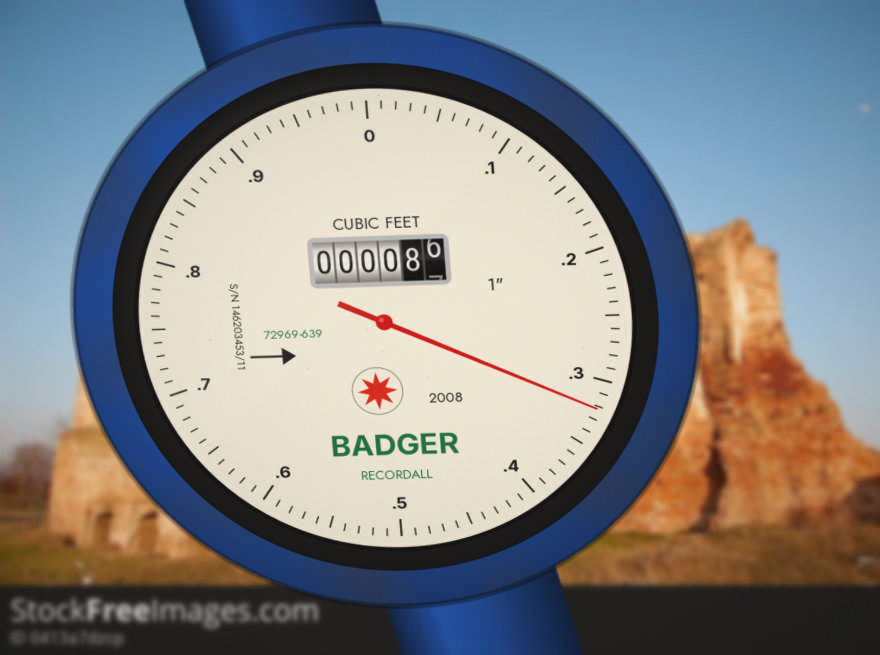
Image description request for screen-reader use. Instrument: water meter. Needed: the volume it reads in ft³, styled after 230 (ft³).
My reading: 86.32 (ft³)
